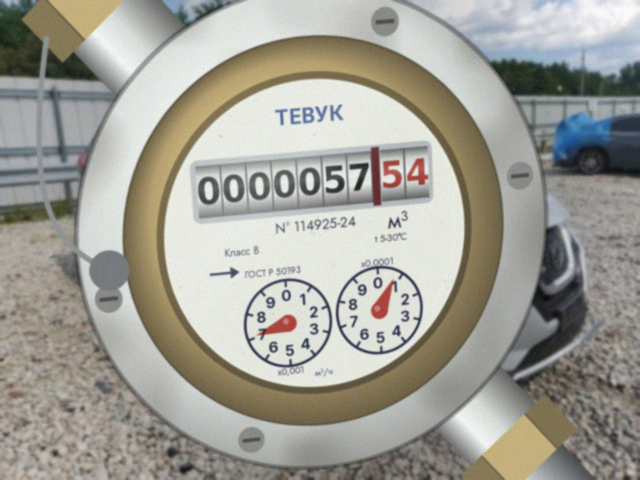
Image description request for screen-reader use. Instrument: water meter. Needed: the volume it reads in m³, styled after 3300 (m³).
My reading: 57.5470 (m³)
